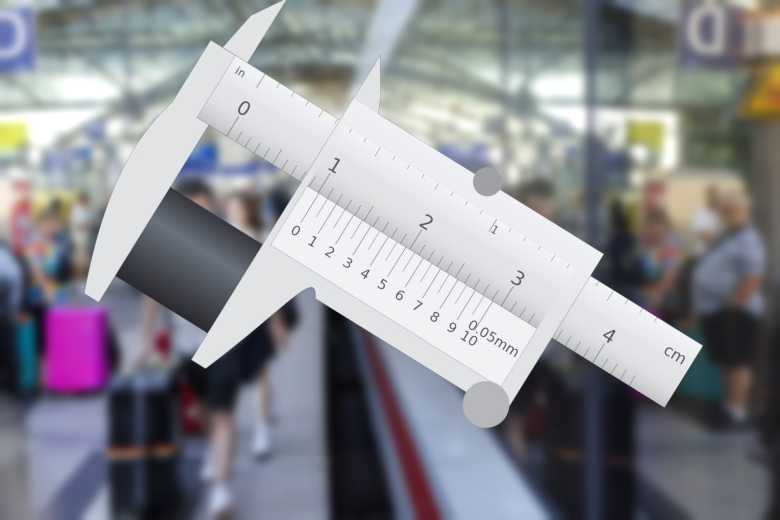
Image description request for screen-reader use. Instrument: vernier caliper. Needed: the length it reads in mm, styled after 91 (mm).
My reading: 10.1 (mm)
